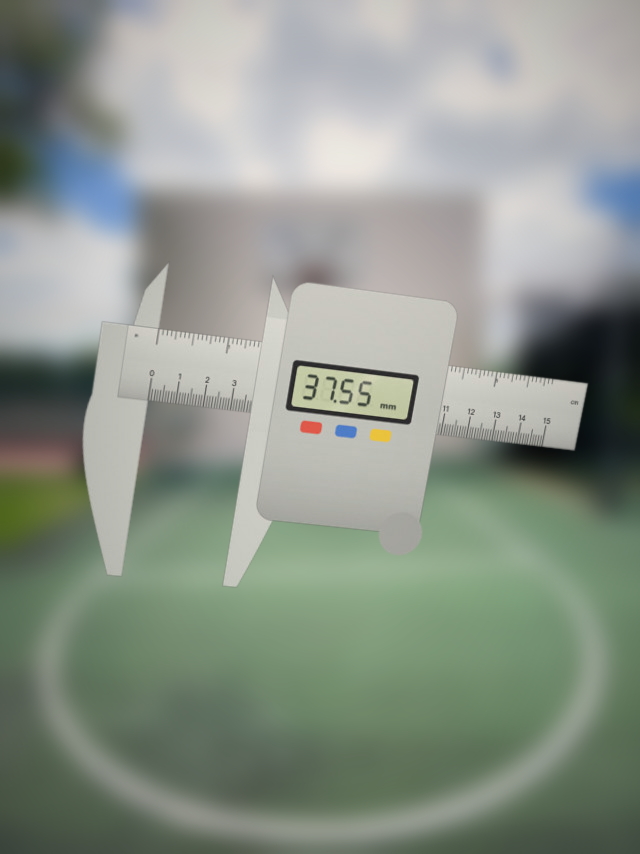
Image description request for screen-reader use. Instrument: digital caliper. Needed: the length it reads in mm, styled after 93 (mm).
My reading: 37.55 (mm)
